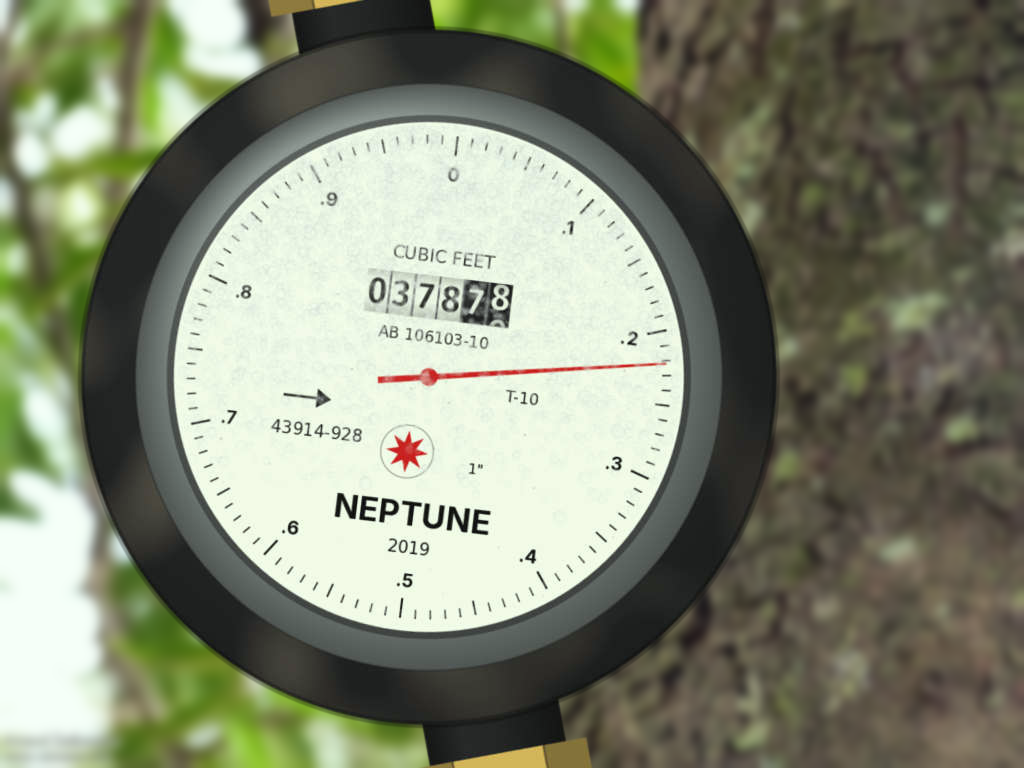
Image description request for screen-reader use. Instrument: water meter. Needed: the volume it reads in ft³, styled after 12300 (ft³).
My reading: 37878.22 (ft³)
